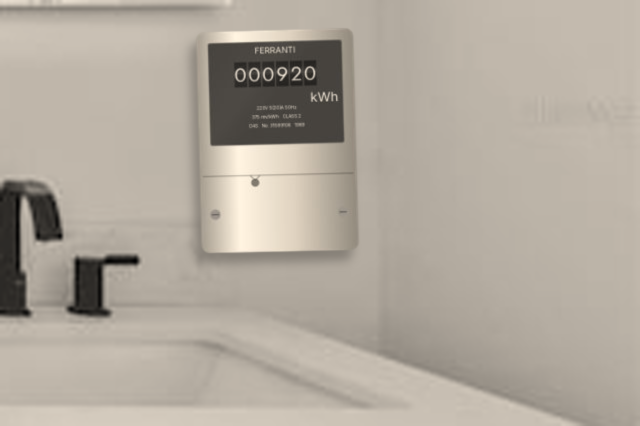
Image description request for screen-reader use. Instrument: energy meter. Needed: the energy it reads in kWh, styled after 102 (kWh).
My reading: 920 (kWh)
